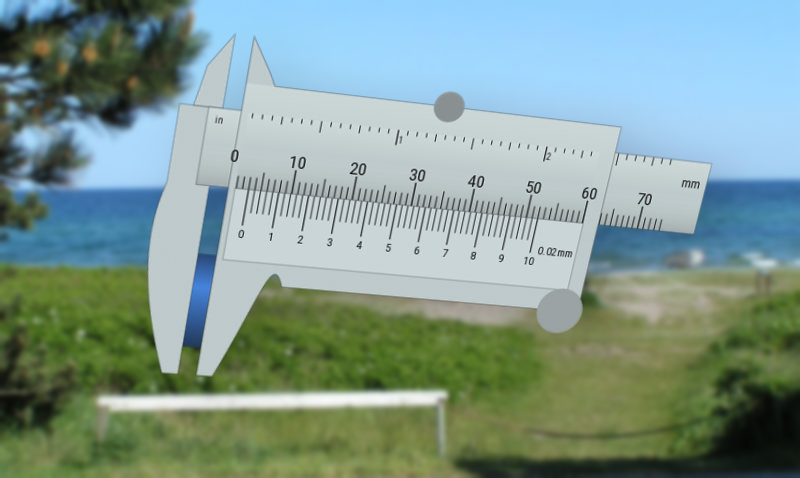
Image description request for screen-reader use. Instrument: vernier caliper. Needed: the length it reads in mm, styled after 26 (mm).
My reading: 3.0 (mm)
